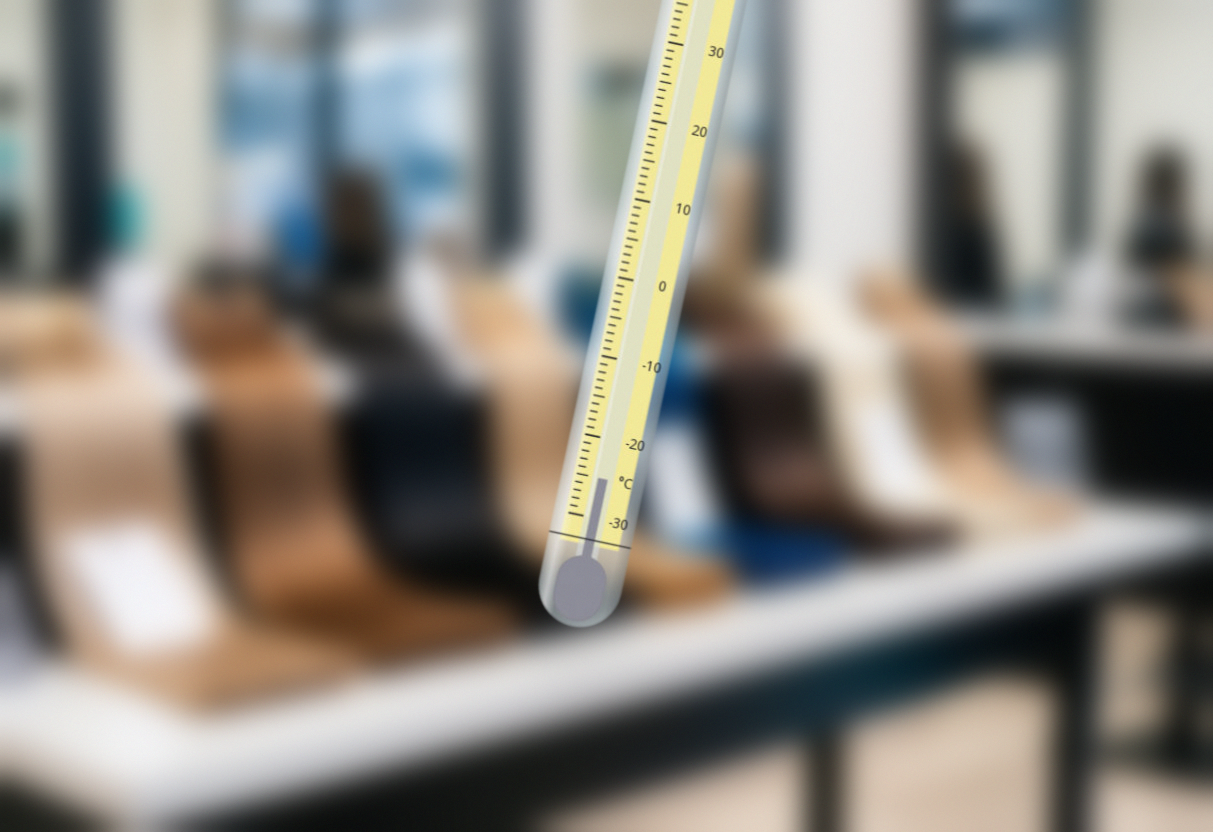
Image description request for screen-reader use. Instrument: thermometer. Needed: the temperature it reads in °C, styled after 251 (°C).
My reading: -25 (°C)
